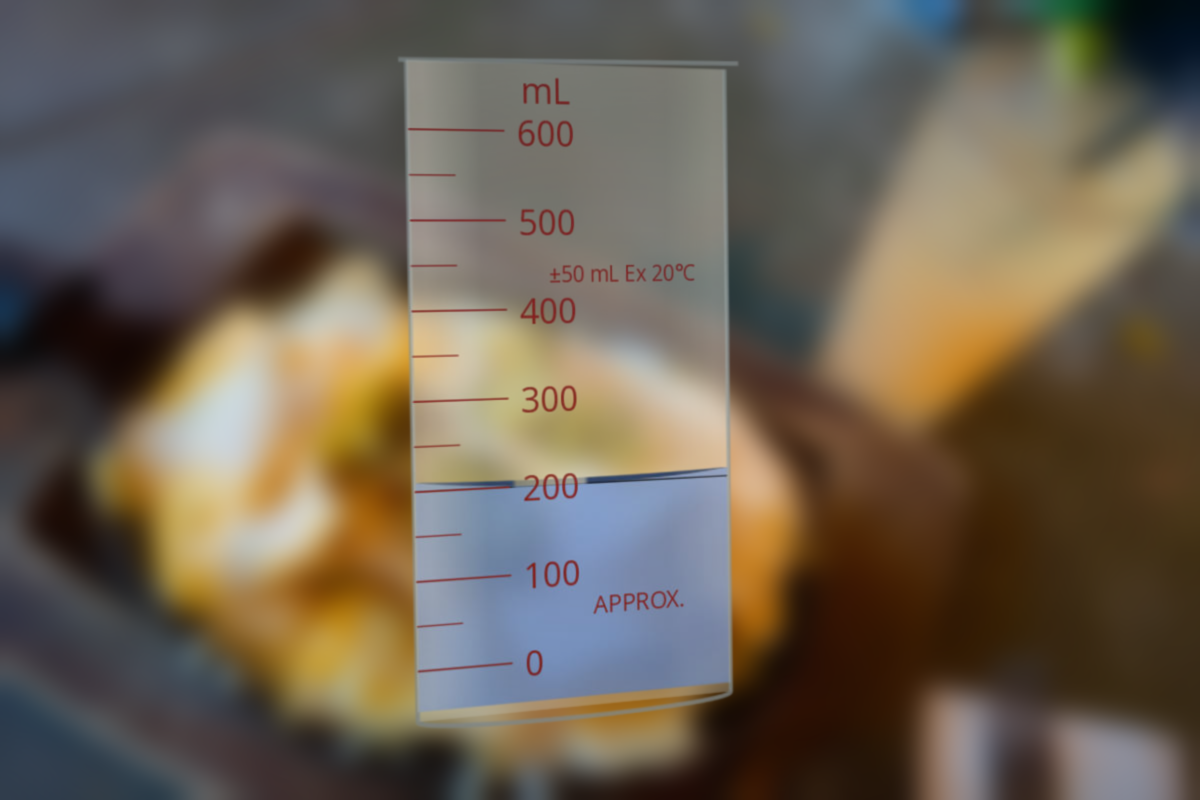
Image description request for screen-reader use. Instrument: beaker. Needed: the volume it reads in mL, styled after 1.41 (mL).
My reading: 200 (mL)
